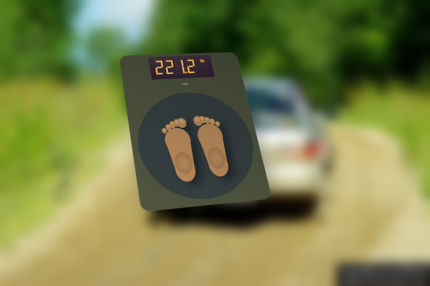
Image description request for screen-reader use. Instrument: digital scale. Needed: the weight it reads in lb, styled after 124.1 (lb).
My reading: 221.2 (lb)
